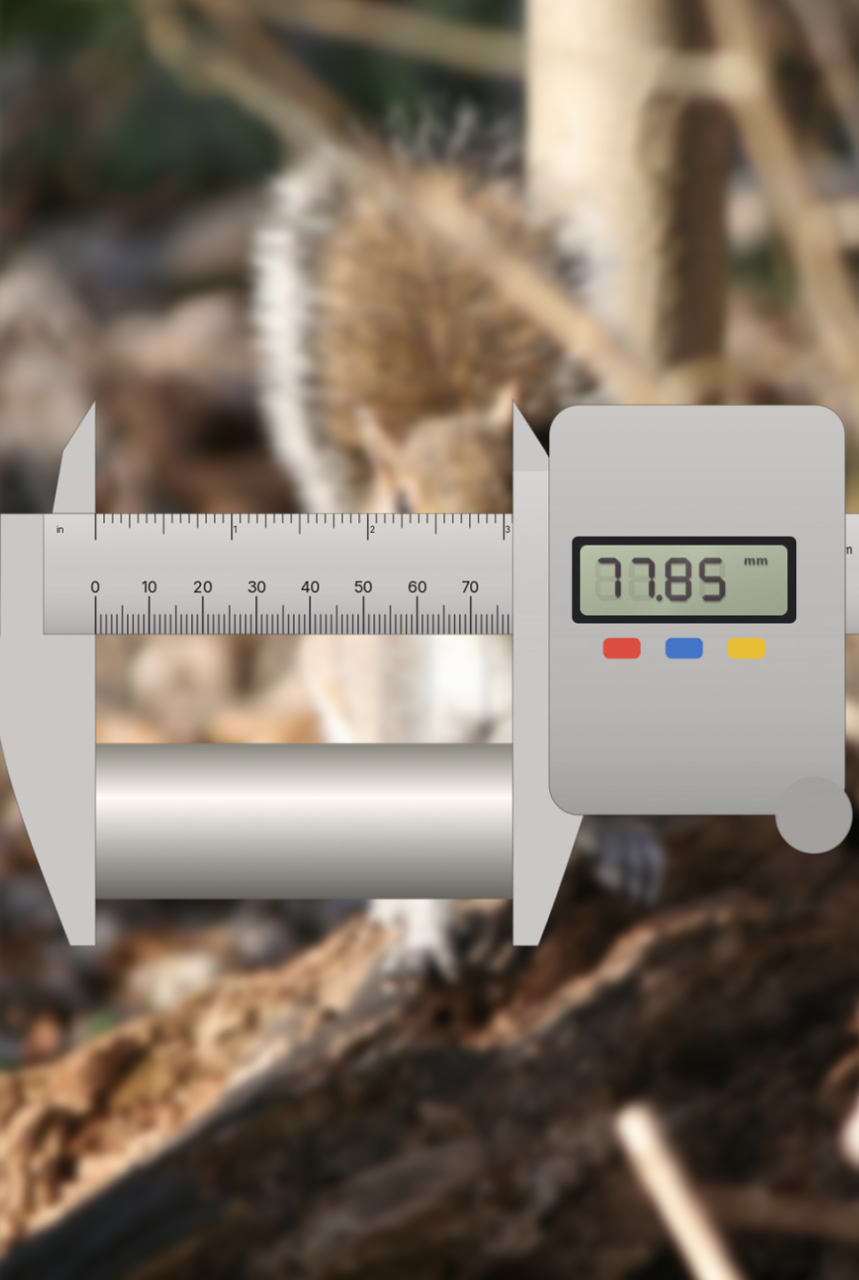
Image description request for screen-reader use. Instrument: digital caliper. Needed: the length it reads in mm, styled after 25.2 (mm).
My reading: 77.85 (mm)
